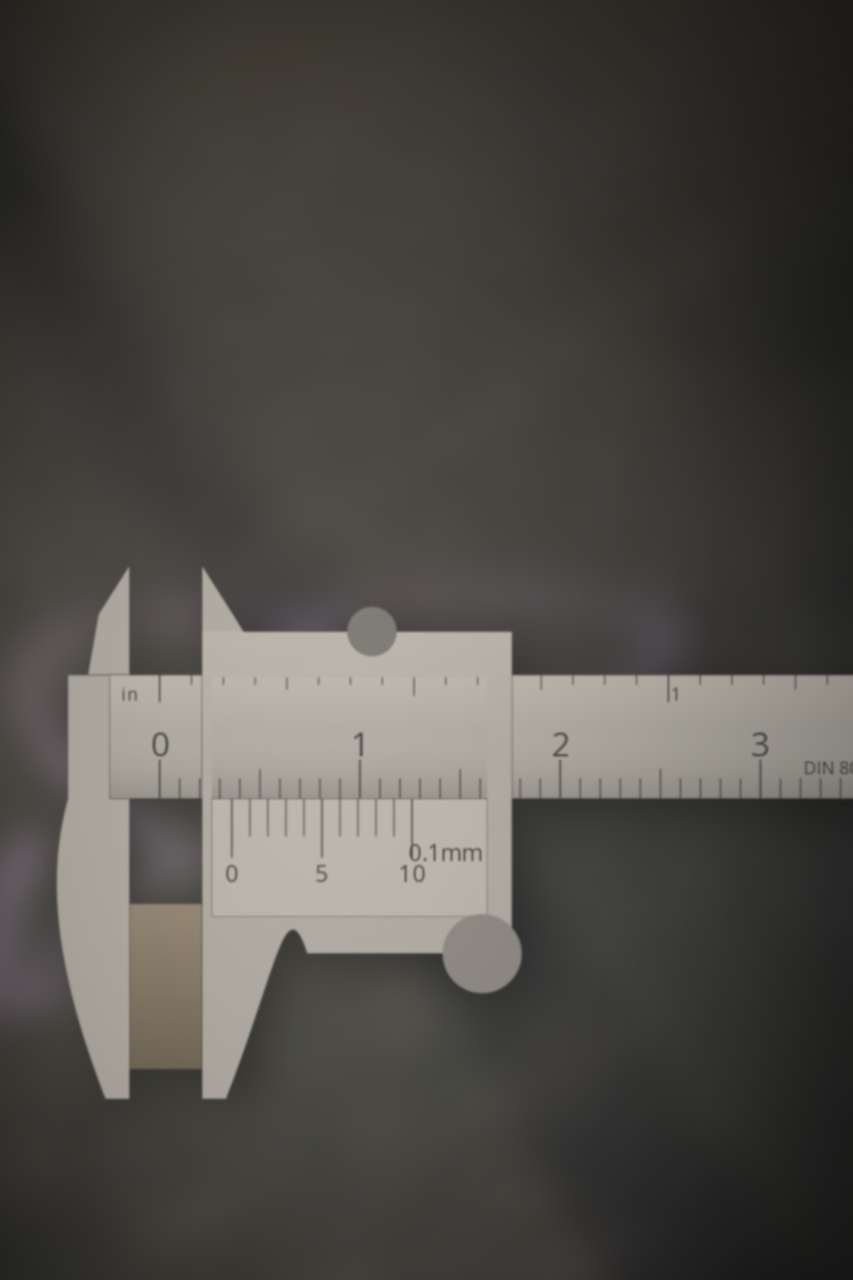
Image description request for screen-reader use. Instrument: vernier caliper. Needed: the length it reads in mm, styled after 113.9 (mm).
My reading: 3.6 (mm)
